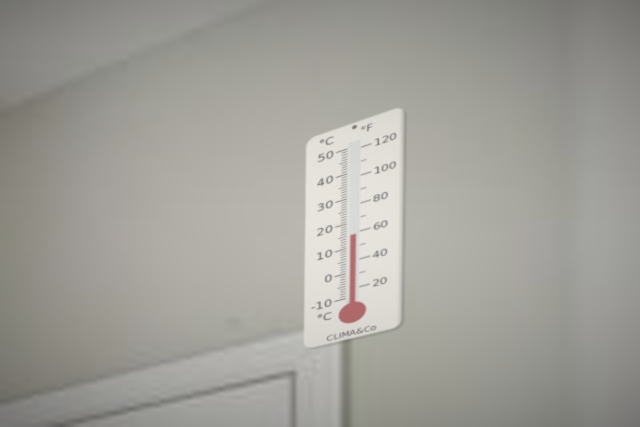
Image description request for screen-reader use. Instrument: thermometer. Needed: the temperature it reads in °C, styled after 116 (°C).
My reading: 15 (°C)
